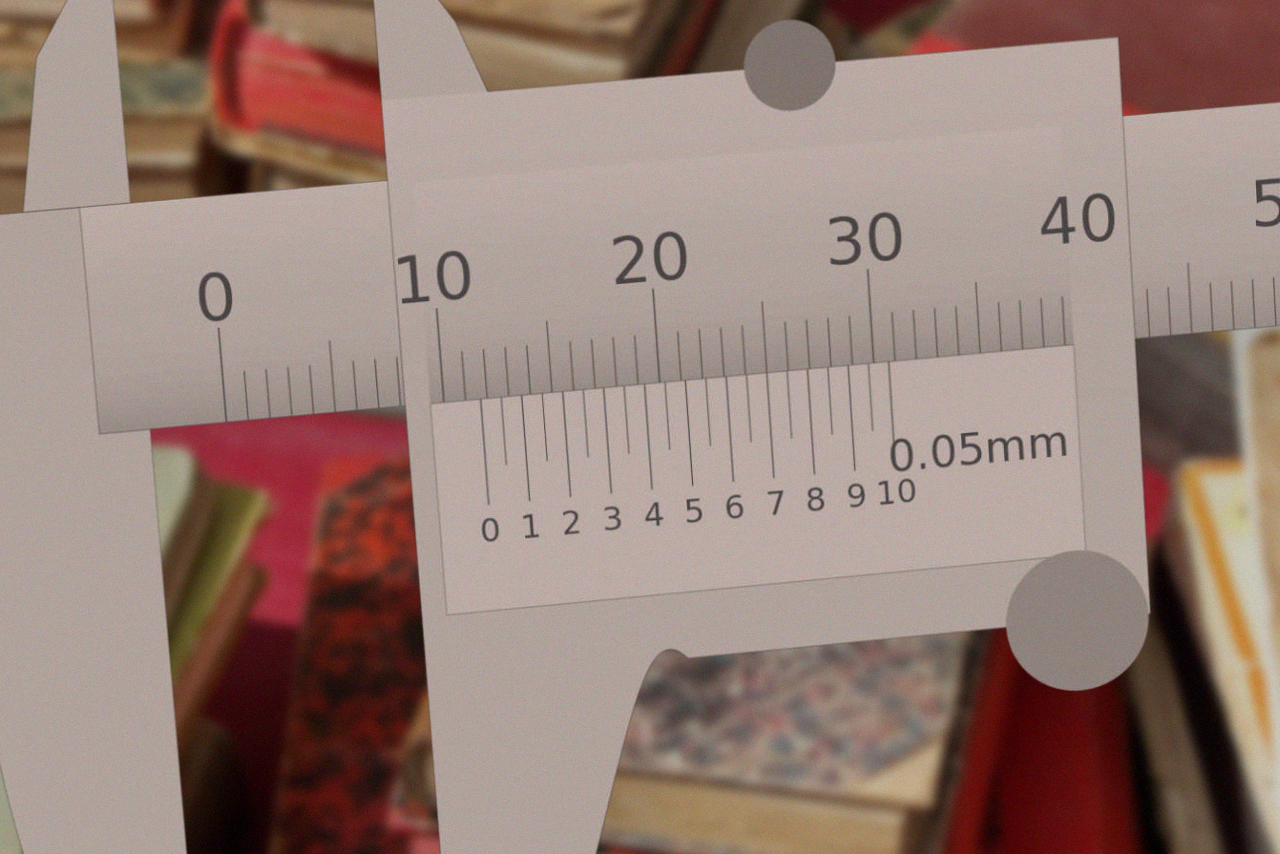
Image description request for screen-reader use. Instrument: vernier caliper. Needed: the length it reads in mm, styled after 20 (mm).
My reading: 11.7 (mm)
